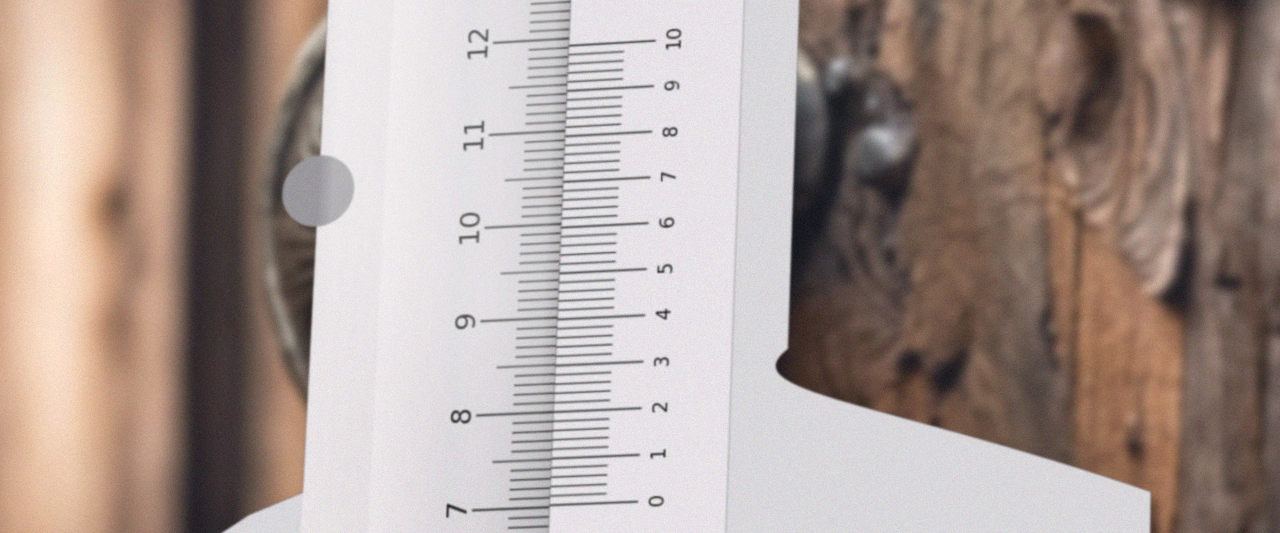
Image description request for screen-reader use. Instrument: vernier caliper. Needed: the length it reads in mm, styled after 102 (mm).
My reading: 70.2 (mm)
